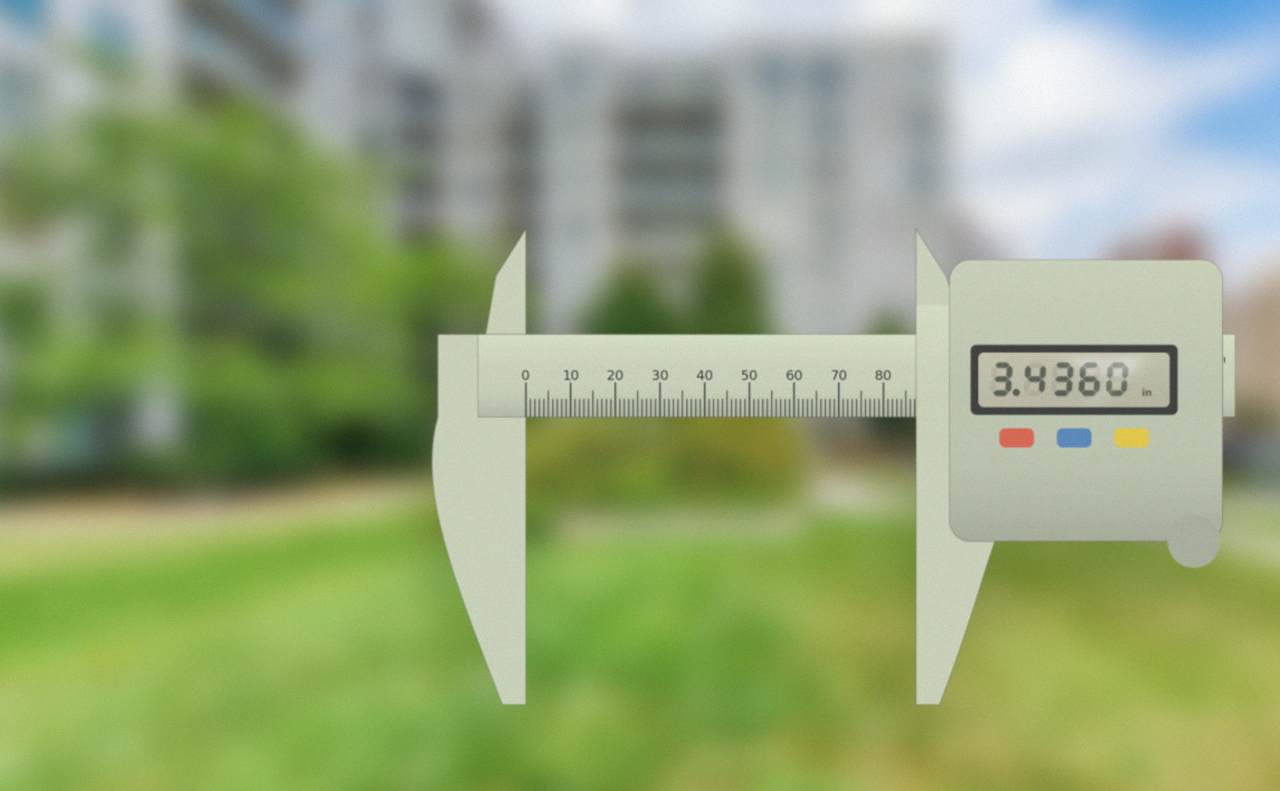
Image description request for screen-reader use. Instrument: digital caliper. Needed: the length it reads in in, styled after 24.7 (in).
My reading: 3.4360 (in)
